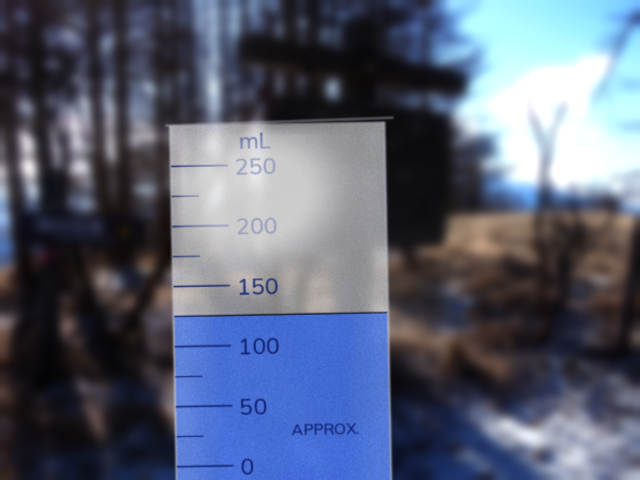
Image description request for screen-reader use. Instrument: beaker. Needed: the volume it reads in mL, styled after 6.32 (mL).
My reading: 125 (mL)
